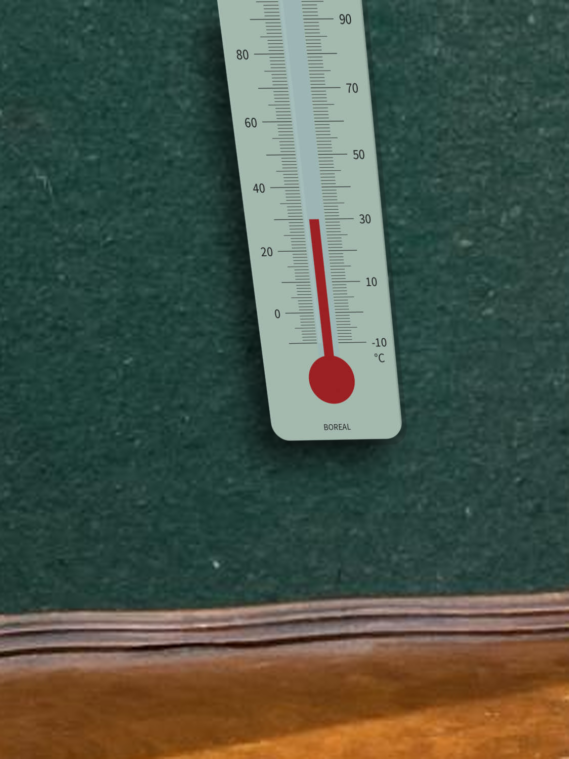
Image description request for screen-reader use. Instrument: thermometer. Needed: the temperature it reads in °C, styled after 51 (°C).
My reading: 30 (°C)
